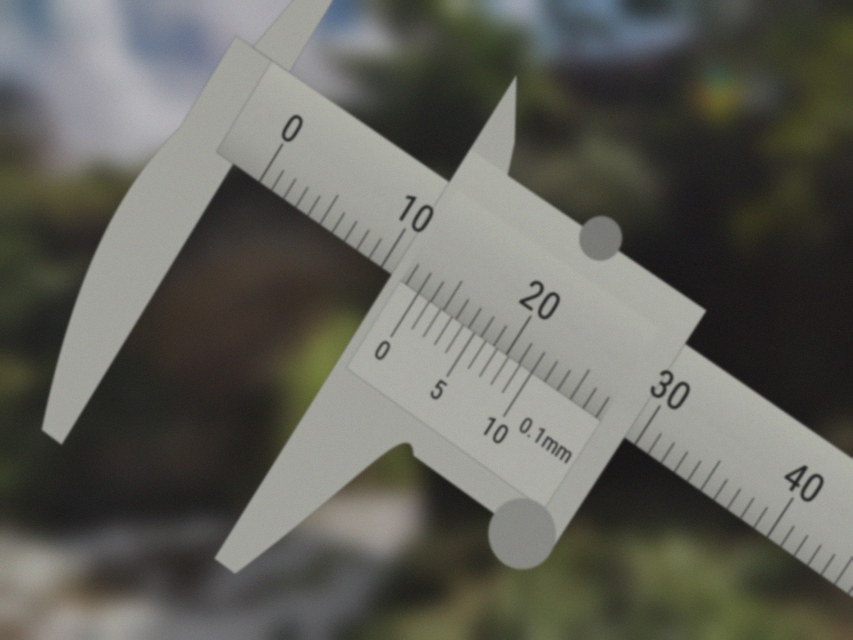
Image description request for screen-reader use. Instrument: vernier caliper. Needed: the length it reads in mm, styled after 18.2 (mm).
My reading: 13.0 (mm)
